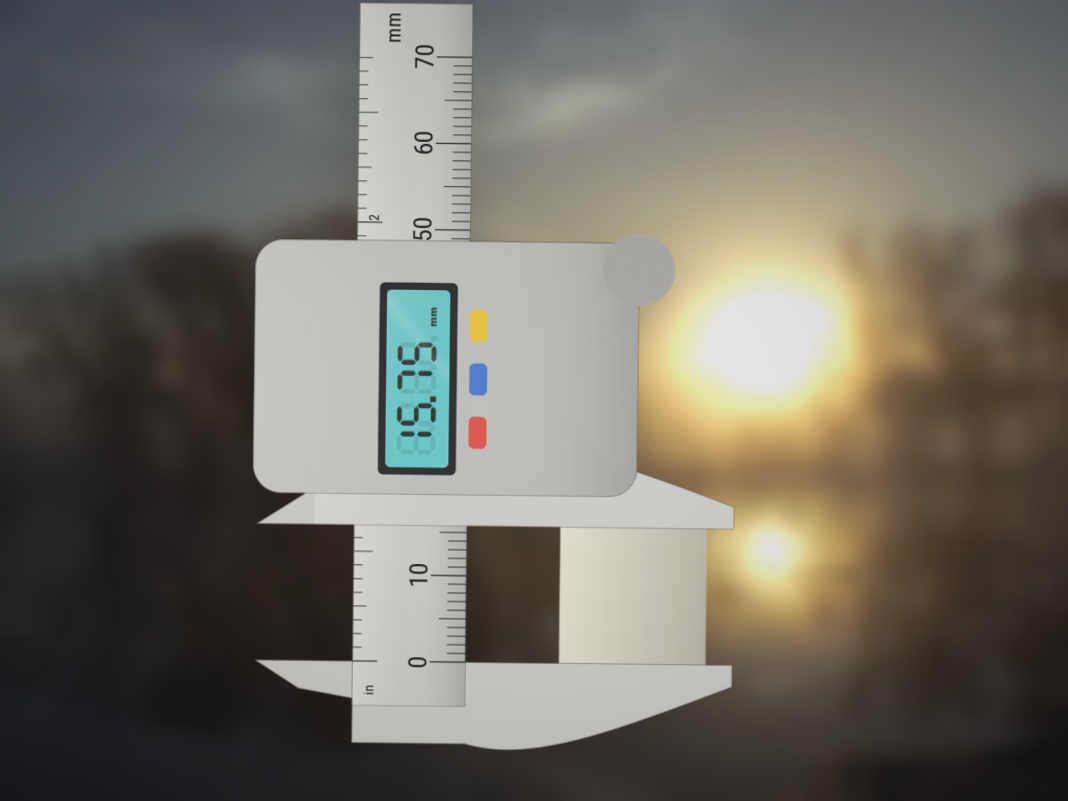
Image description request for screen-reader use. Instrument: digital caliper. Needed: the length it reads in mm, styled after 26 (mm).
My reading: 15.75 (mm)
